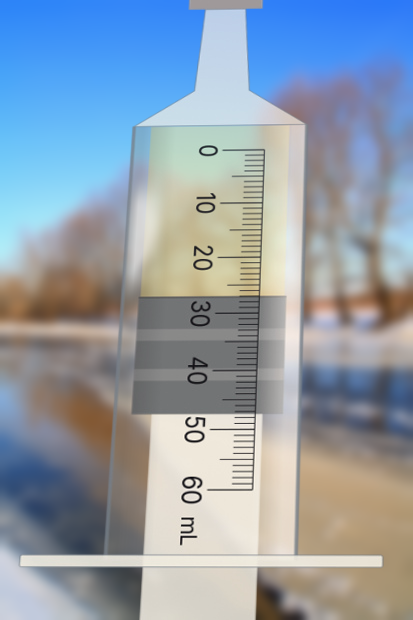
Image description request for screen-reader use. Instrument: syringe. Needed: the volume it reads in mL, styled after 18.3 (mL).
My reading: 27 (mL)
